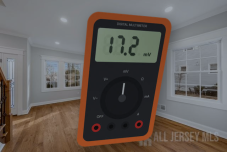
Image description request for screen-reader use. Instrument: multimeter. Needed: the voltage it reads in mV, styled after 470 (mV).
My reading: 17.2 (mV)
